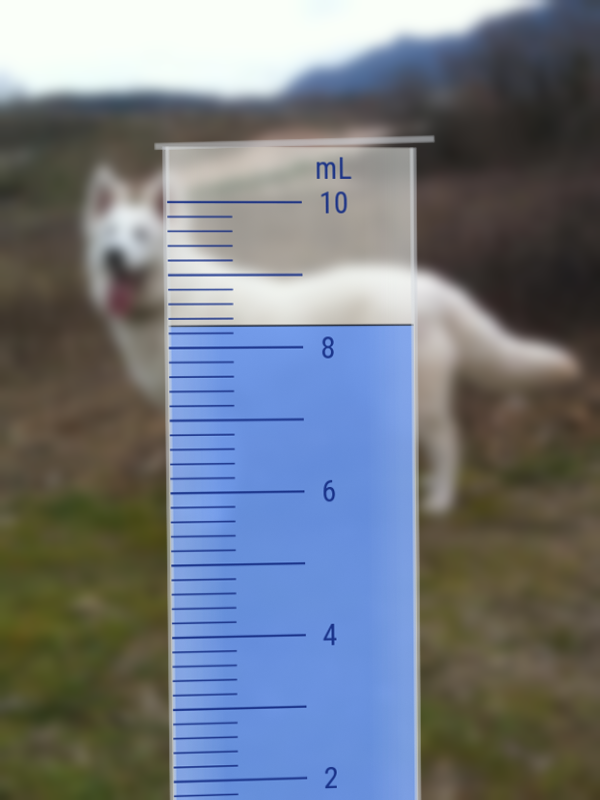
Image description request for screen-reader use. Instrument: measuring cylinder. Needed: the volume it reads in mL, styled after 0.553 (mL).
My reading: 8.3 (mL)
